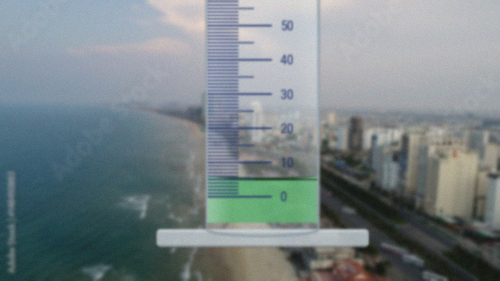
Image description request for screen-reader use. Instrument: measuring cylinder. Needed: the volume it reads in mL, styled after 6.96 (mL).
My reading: 5 (mL)
